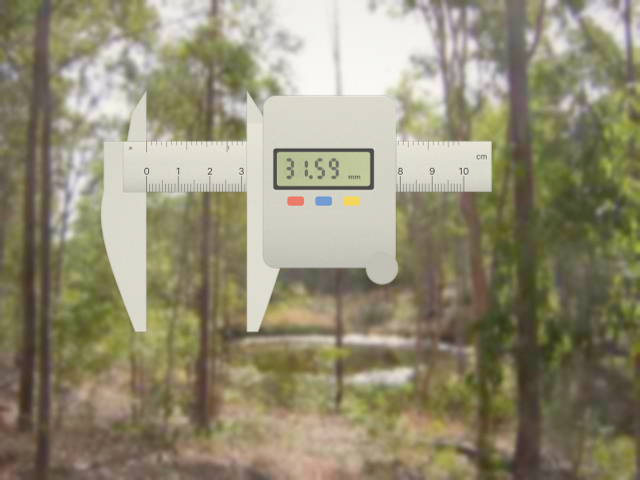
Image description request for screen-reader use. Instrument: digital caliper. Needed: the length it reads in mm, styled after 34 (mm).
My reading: 31.59 (mm)
